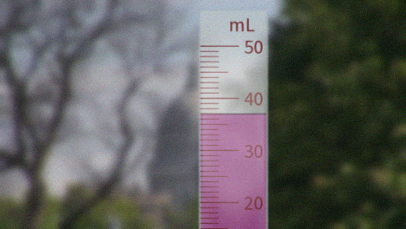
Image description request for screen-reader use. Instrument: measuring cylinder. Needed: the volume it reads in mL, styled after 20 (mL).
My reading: 37 (mL)
